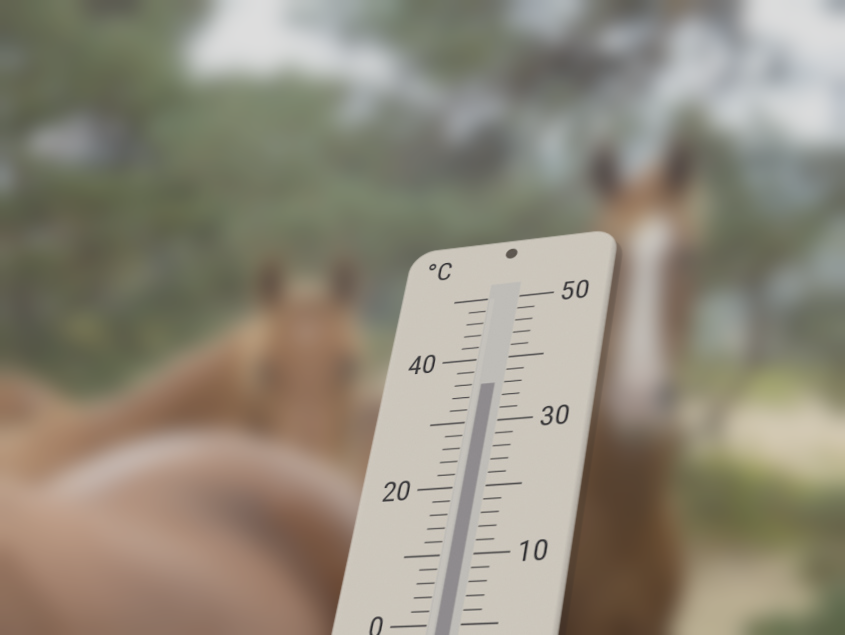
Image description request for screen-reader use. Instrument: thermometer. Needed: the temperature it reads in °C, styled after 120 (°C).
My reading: 36 (°C)
